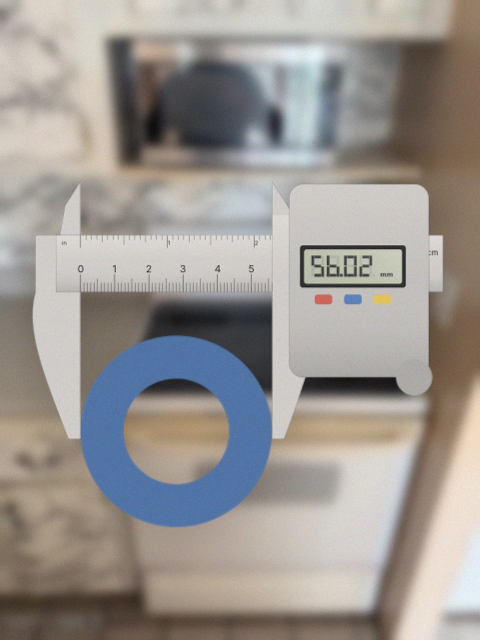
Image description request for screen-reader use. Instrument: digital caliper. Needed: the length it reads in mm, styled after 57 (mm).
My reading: 56.02 (mm)
